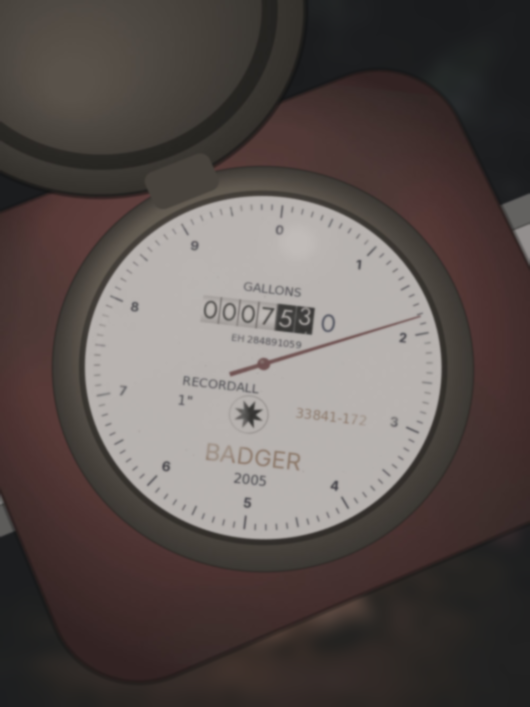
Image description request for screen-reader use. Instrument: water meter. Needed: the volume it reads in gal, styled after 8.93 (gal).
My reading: 7531.8 (gal)
